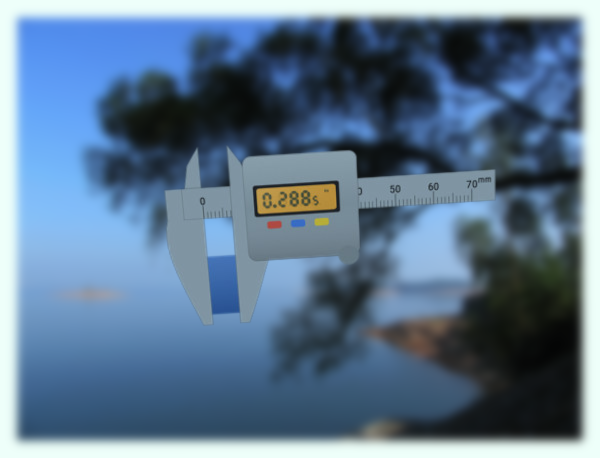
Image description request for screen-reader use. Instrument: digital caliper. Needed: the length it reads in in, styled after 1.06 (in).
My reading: 0.2885 (in)
